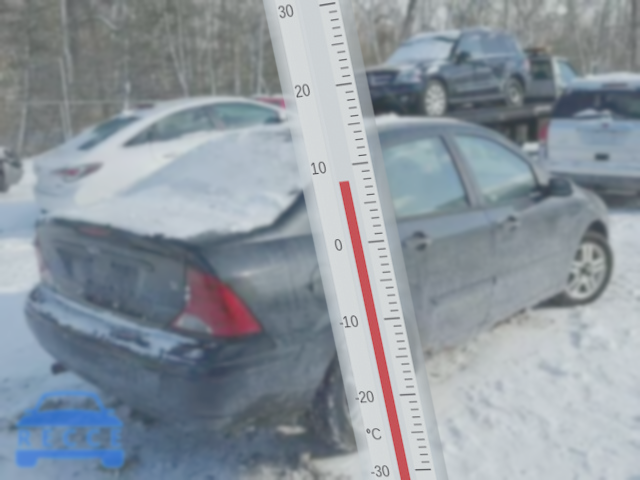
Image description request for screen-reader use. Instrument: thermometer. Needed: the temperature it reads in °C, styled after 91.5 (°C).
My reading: 8 (°C)
